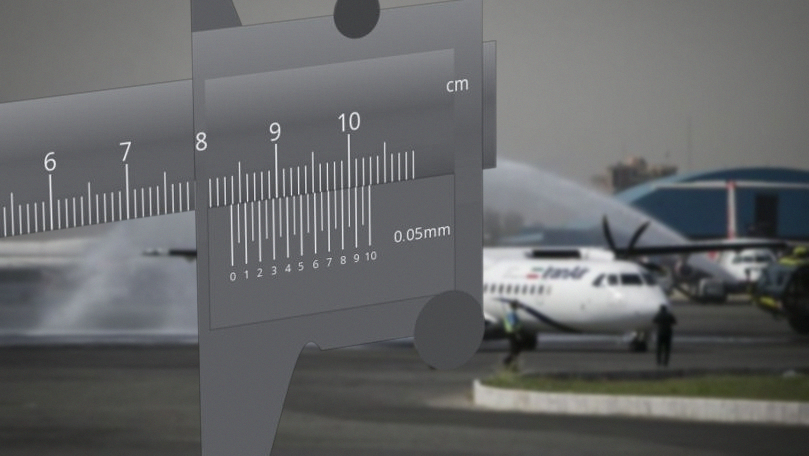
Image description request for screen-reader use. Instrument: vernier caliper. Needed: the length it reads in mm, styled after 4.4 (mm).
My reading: 83.8 (mm)
